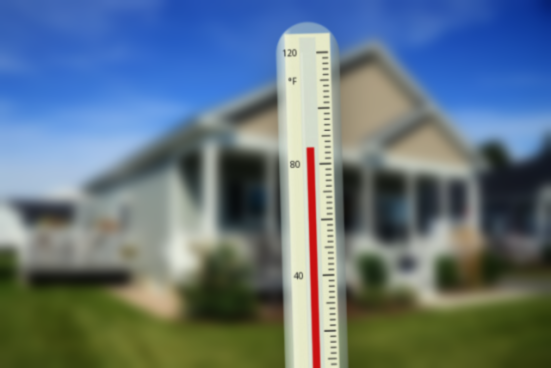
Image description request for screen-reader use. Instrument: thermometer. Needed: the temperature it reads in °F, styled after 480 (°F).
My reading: 86 (°F)
